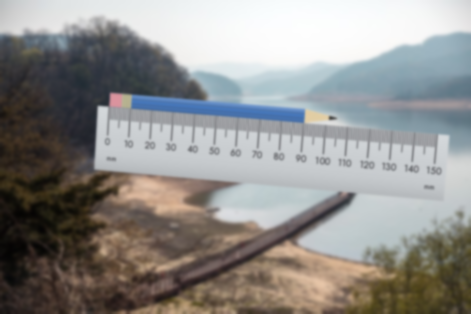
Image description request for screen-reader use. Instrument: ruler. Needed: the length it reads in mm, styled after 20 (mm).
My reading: 105 (mm)
